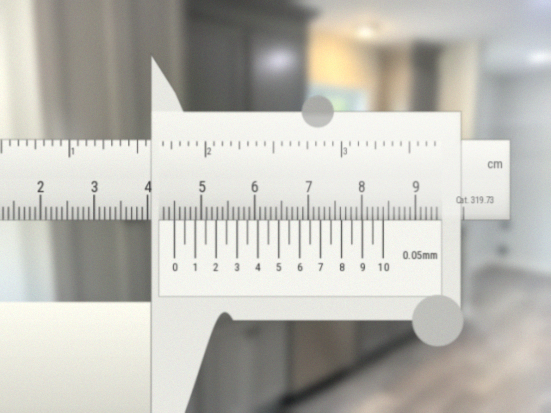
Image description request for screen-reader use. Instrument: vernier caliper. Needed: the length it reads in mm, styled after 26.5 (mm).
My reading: 45.0 (mm)
